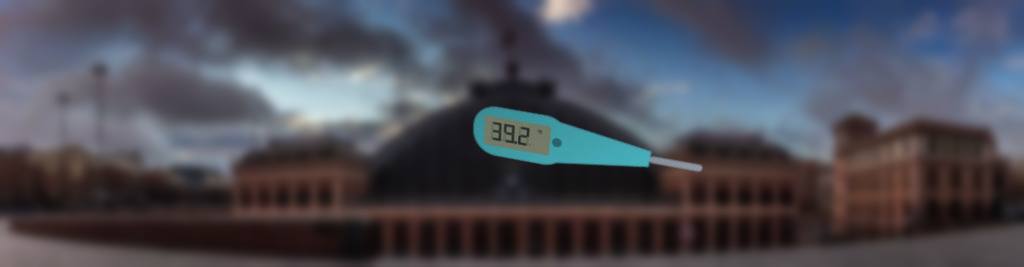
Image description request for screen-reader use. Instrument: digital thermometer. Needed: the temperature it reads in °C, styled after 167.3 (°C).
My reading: 39.2 (°C)
